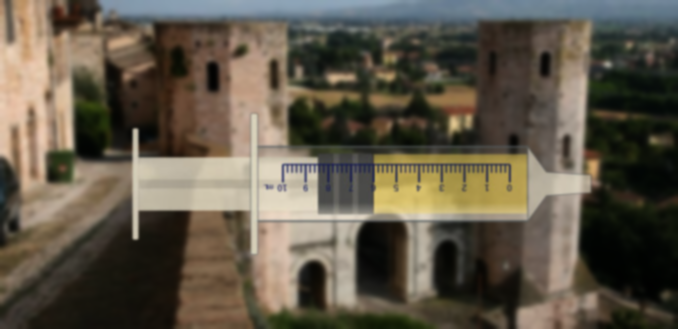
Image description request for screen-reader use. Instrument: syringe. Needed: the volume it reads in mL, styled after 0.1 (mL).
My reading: 6 (mL)
